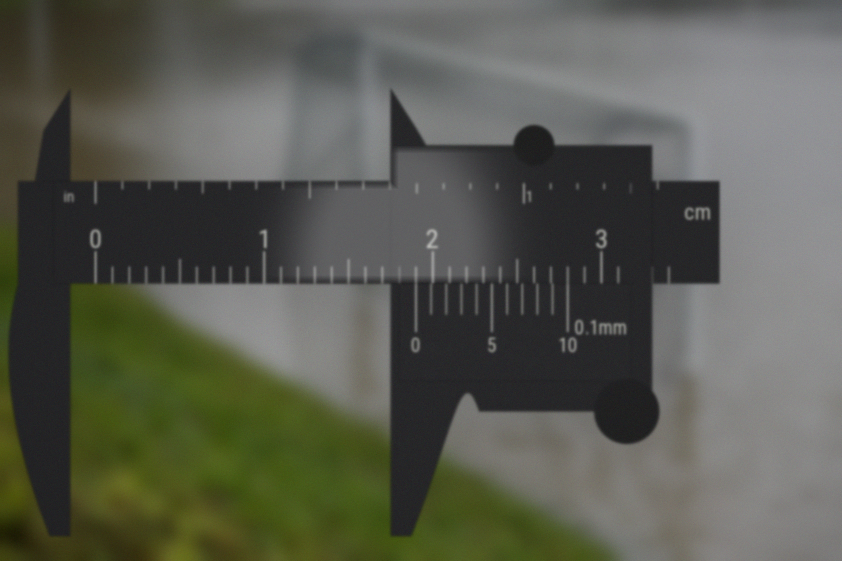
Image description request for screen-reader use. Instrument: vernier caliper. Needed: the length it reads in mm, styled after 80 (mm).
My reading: 19.0 (mm)
